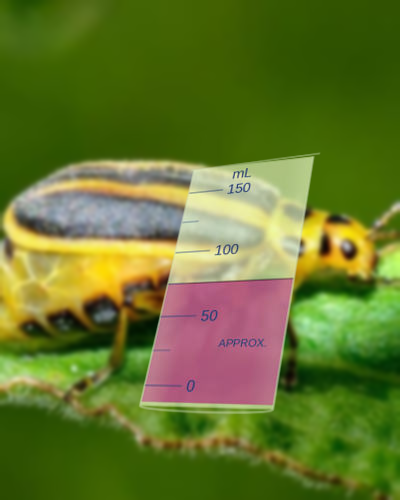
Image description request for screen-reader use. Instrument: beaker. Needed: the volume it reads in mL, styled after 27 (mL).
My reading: 75 (mL)
